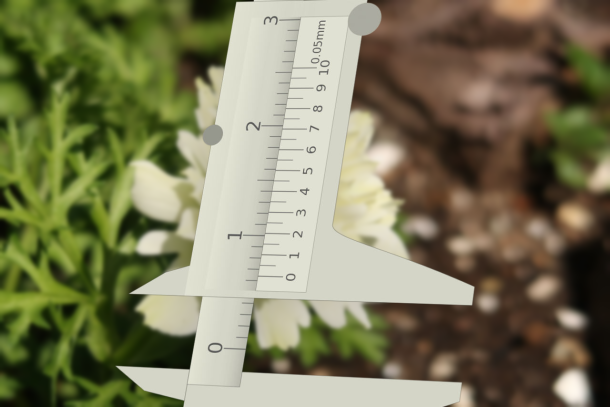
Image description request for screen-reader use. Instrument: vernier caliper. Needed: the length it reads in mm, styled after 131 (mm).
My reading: 6.4 (mm)
